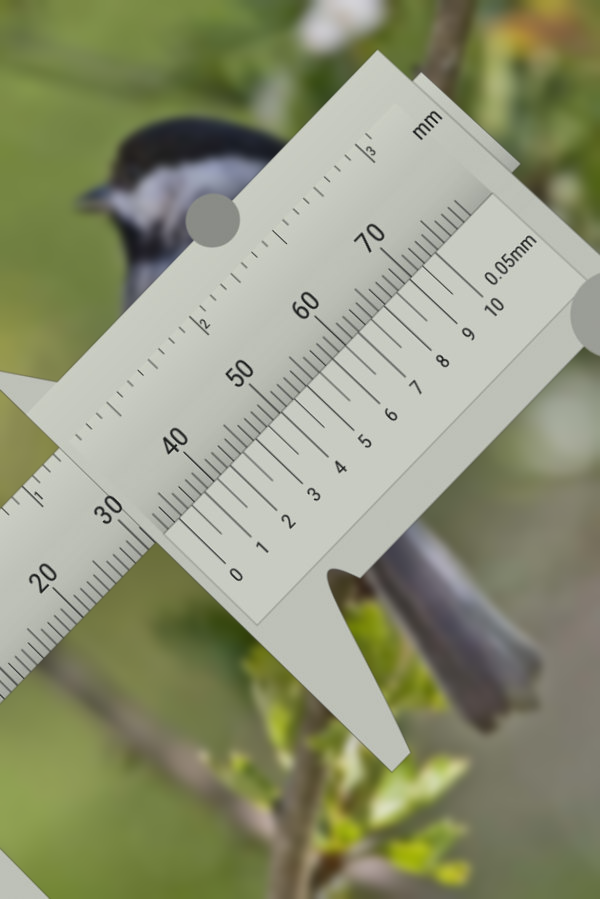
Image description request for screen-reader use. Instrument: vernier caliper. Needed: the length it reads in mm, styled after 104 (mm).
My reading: 34.6 (mm)
